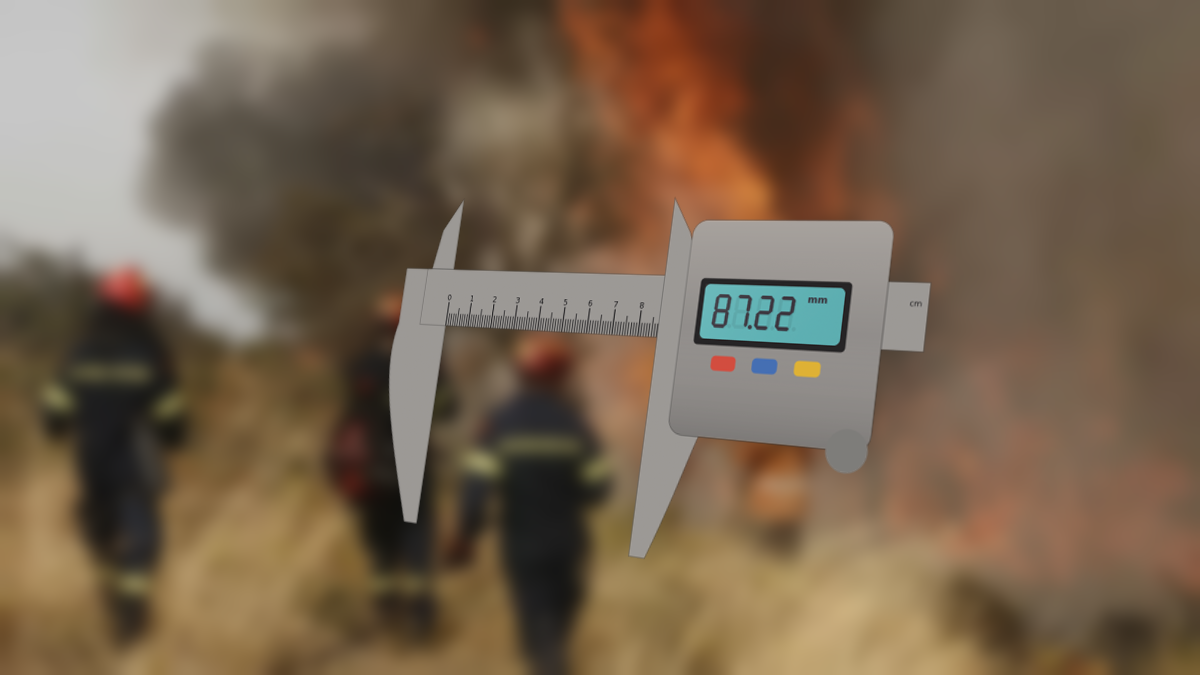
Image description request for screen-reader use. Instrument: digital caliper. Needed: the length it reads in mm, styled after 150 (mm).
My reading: 87.22 (mm)
